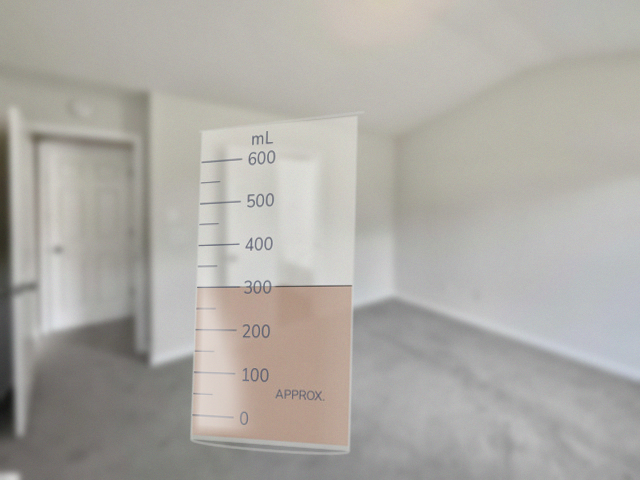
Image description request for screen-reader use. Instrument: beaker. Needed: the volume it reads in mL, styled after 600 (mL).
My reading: 300 (mL)
